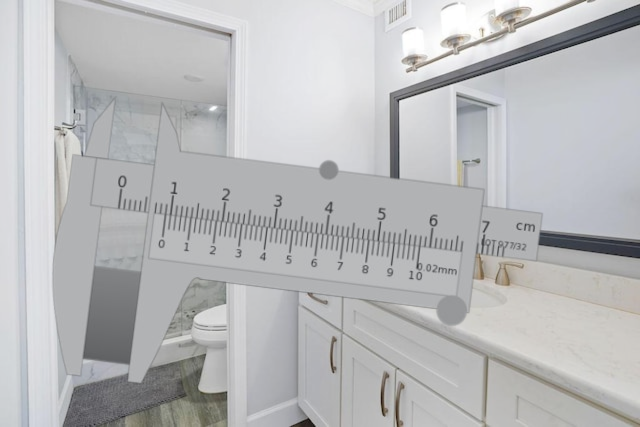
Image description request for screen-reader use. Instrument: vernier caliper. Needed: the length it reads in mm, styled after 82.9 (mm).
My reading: 9.0 (mm)
